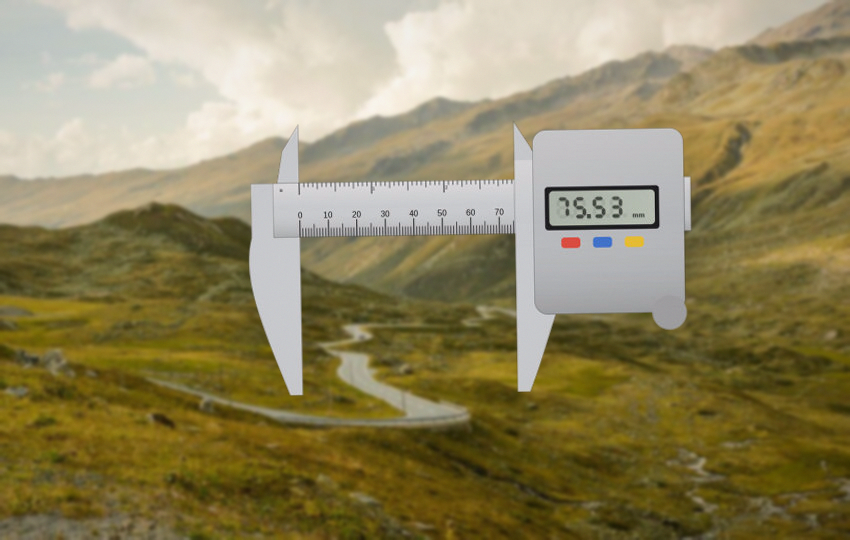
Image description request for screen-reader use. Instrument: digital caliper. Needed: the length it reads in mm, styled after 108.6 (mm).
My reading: 75.53 (mm)
